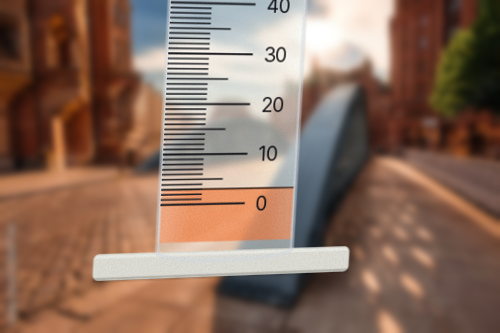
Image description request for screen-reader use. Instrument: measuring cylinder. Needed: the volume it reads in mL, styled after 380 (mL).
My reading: 3 (mL)
